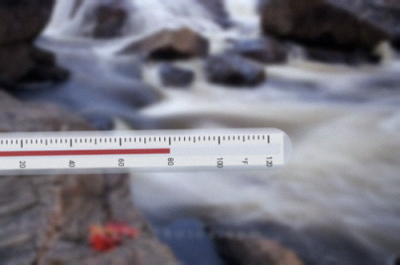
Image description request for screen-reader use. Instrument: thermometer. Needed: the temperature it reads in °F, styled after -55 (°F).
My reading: 80 (°F)
